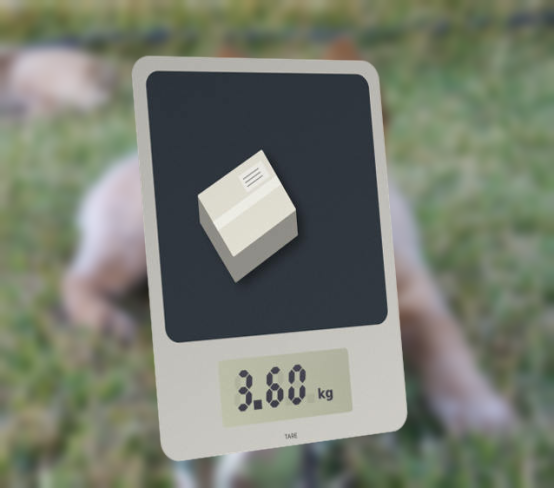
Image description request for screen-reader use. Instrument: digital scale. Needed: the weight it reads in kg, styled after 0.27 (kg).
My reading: 3.60 (kg)
